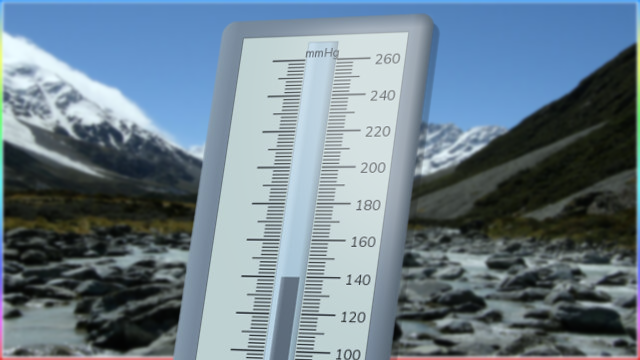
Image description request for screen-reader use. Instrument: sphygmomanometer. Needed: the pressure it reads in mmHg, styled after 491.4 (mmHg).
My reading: 140 (mmHg)
